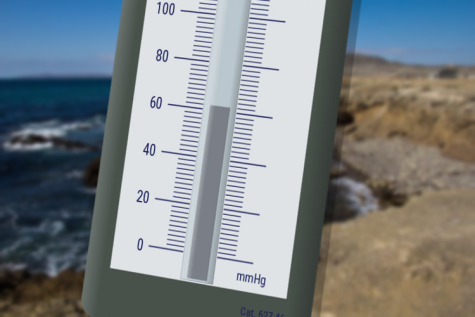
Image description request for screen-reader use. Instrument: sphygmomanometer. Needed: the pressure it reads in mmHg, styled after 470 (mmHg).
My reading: 62 (mmHg)
